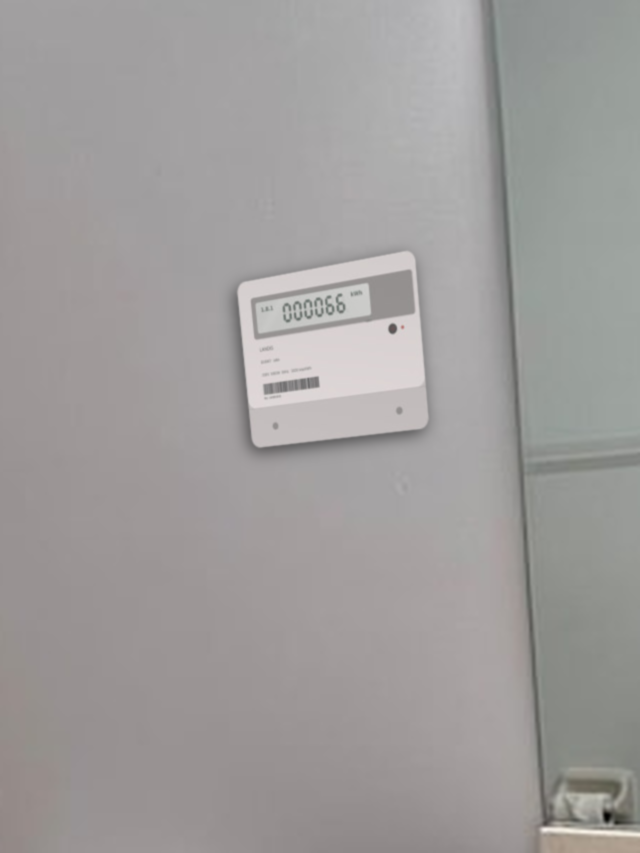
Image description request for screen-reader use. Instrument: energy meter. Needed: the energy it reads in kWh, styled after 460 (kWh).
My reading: 66 (kWh)
